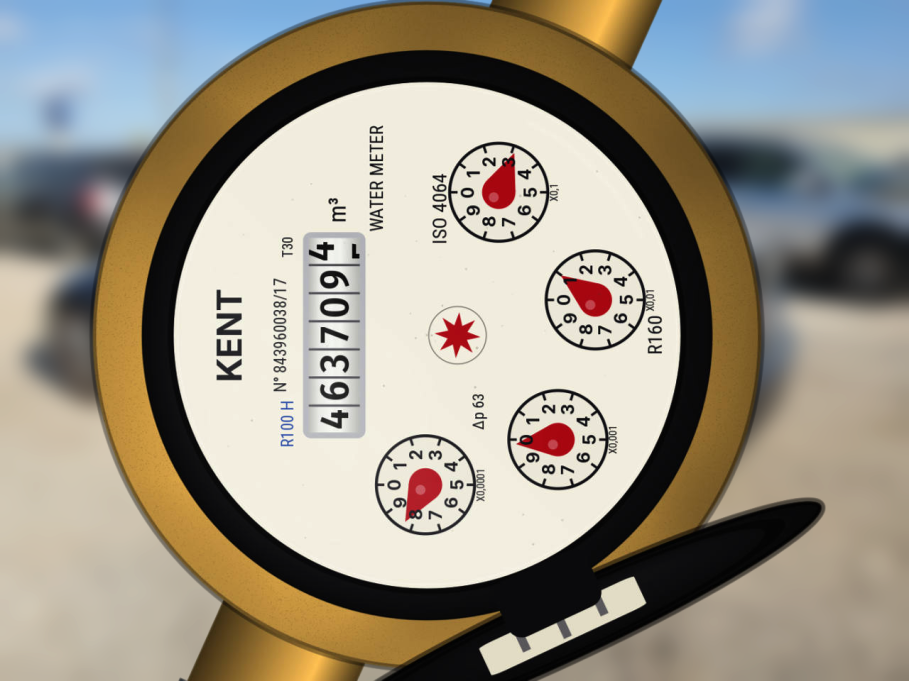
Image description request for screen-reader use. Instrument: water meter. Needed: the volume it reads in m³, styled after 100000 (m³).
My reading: 4637094.3098 (m³)
